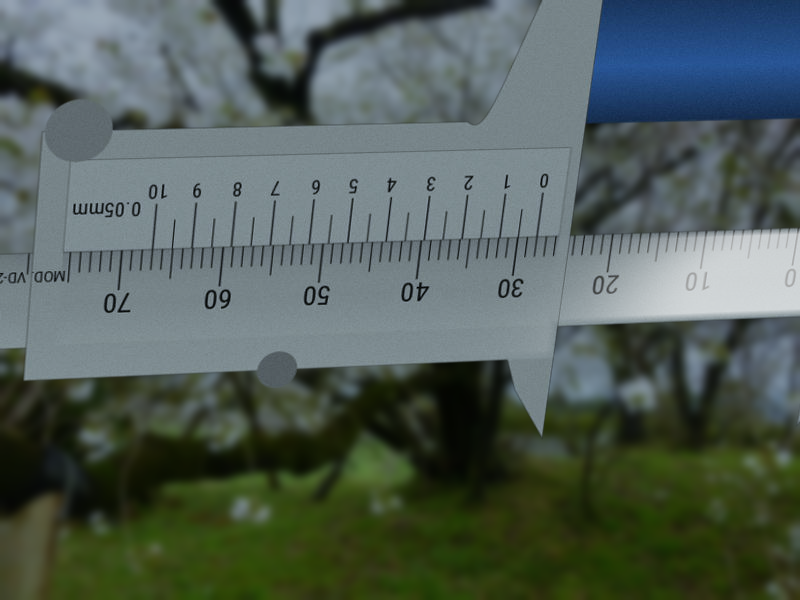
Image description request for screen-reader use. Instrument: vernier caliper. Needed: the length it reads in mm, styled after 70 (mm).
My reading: 28.0 (mm)
